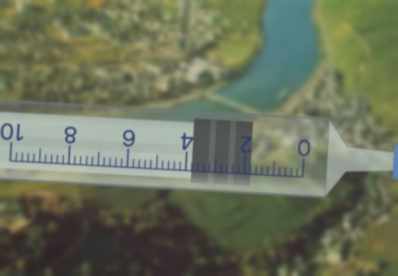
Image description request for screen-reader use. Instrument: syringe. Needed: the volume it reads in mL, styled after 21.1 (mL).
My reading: 1.8 (mL)
